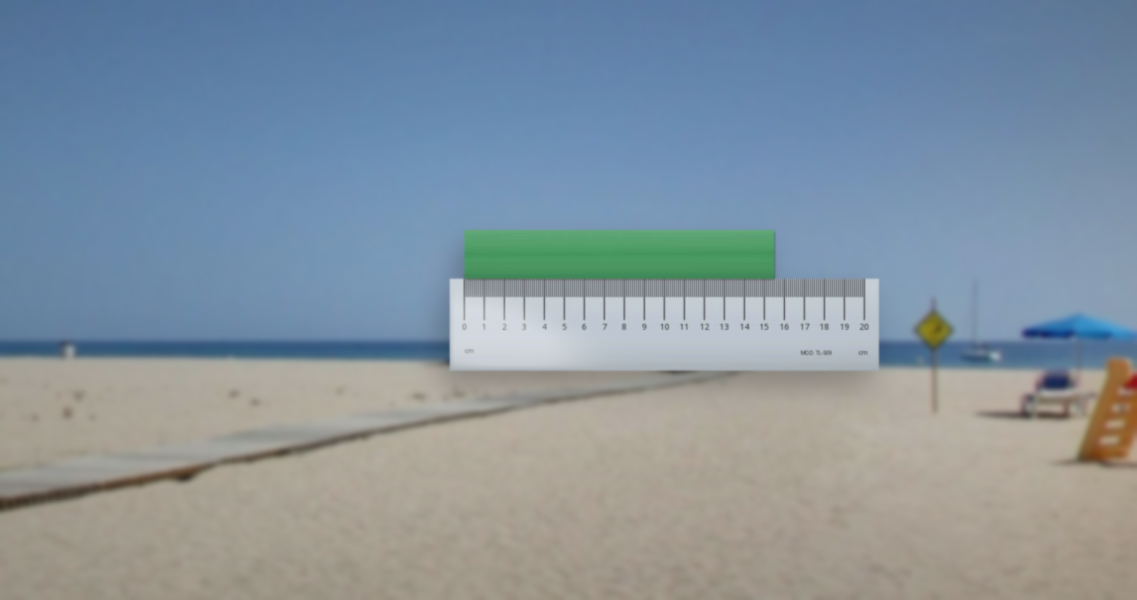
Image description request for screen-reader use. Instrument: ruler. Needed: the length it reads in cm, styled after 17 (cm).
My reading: 15.5 (cm)
